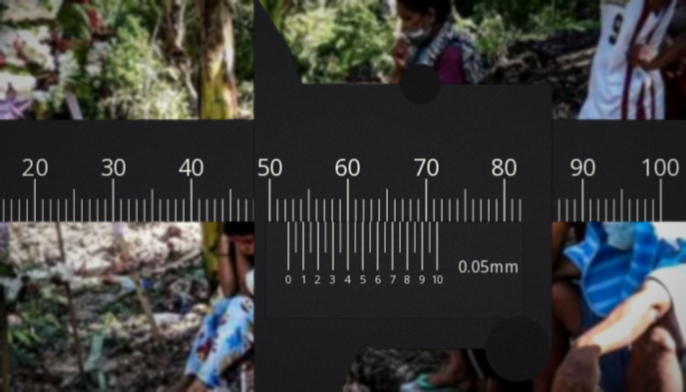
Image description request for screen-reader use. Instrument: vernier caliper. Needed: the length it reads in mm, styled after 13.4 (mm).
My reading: 52.4 (mm)
